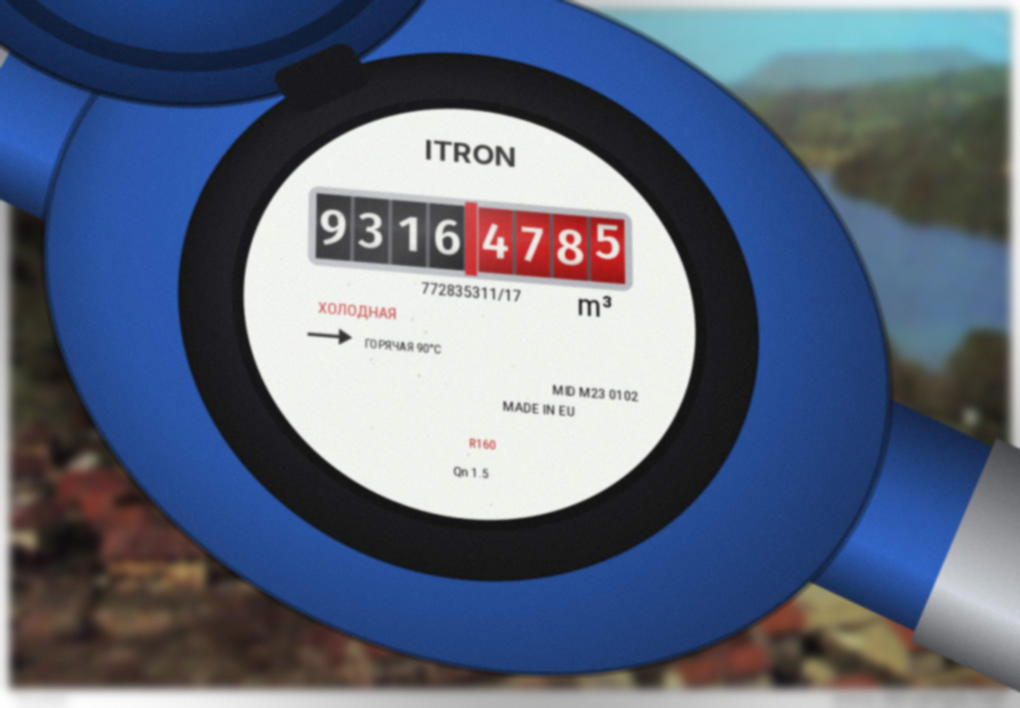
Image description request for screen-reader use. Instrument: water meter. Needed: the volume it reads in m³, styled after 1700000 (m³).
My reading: 9316.4785 (m³)
